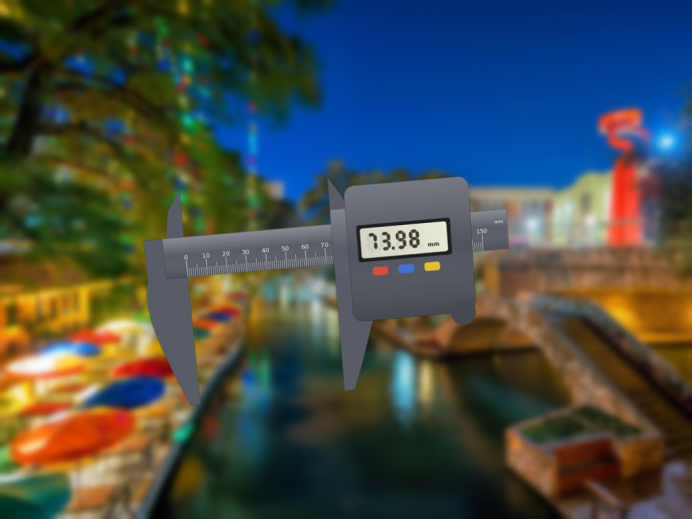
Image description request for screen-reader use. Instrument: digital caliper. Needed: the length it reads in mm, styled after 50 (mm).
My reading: 73.98 (mm)
